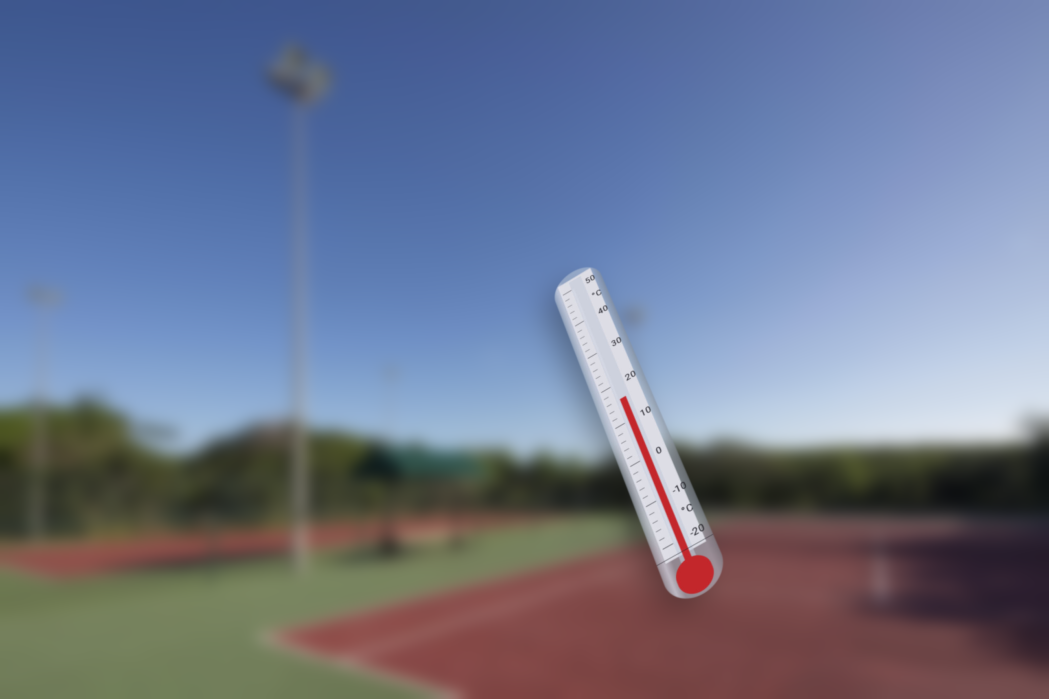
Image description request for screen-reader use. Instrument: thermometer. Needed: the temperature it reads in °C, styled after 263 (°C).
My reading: 16 (°C)
